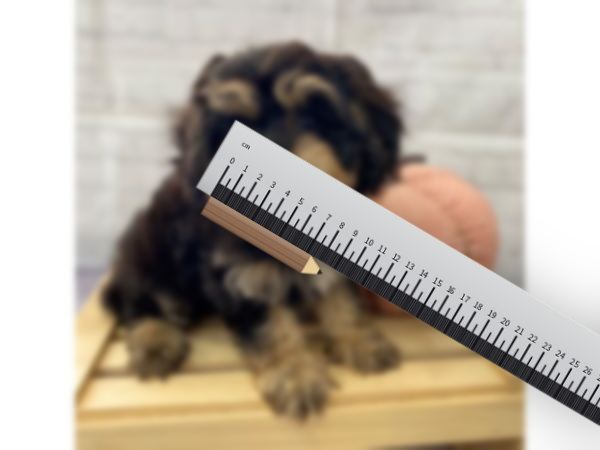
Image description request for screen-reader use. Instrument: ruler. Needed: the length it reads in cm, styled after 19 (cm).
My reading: 8.5 (cm)
